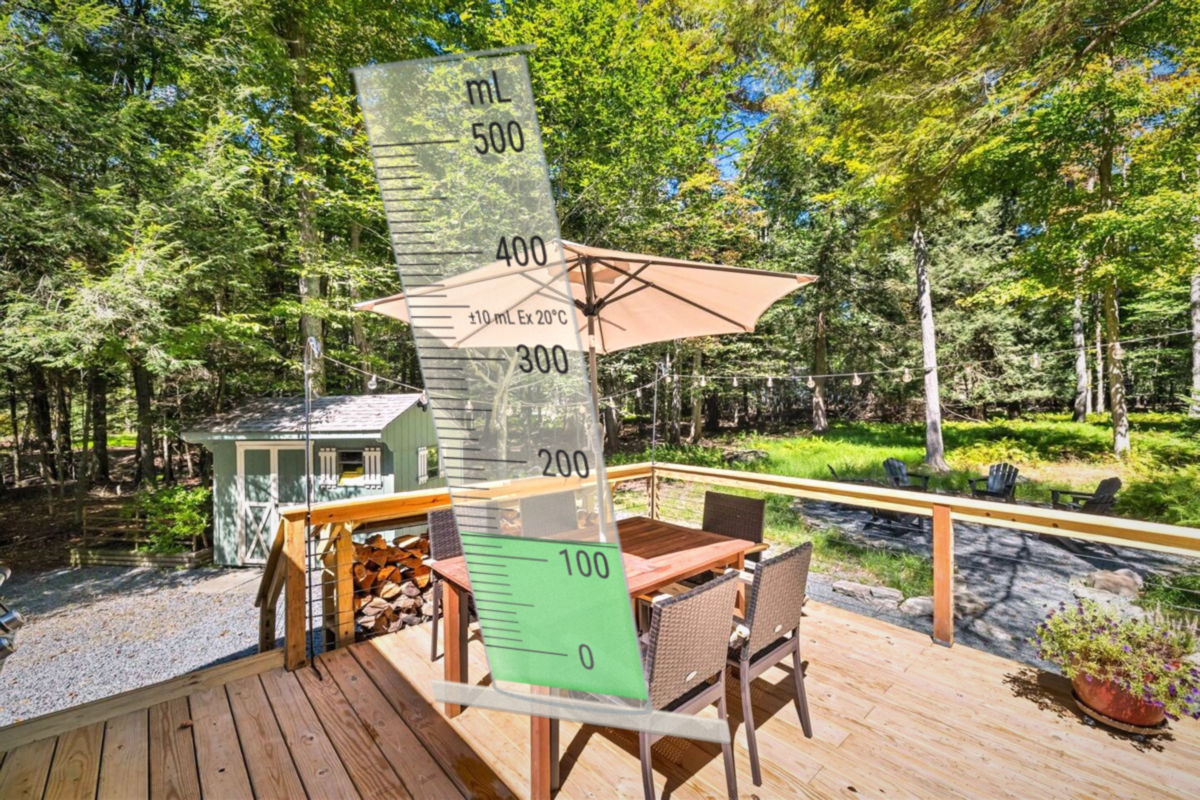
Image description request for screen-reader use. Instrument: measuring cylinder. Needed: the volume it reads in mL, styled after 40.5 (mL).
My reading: 120 (mL)
